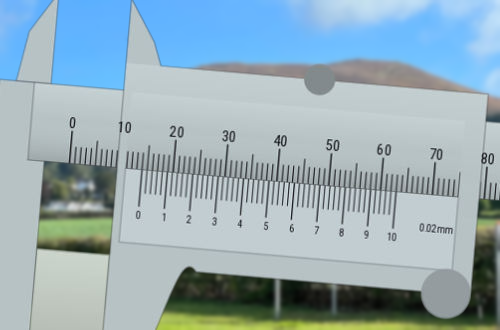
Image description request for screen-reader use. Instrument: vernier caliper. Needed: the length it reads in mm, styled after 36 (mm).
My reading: 14.0 (mm)
